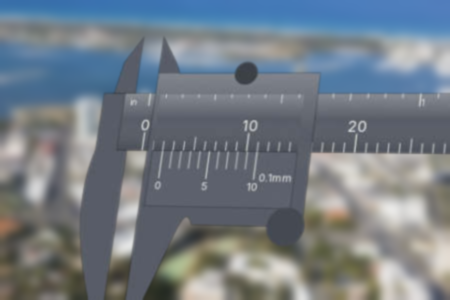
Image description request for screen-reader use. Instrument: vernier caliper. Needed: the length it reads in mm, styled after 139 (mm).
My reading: 2.0 (mm)
